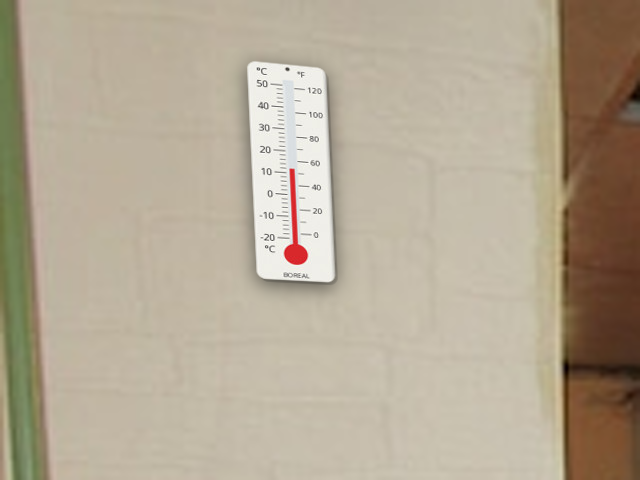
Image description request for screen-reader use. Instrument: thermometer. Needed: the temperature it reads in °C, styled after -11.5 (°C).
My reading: 12 (°C)
